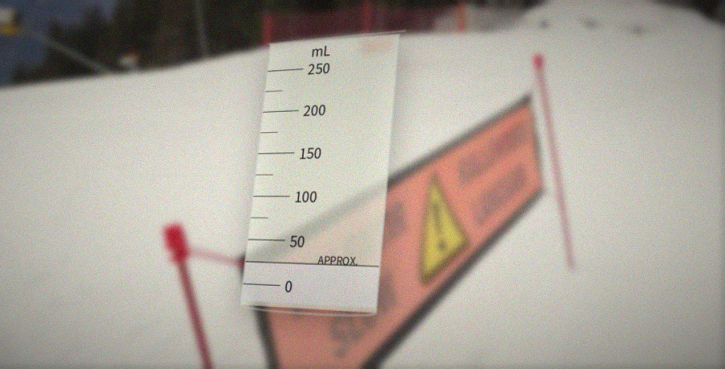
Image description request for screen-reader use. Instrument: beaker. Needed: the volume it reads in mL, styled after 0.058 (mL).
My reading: 25 (mL)
